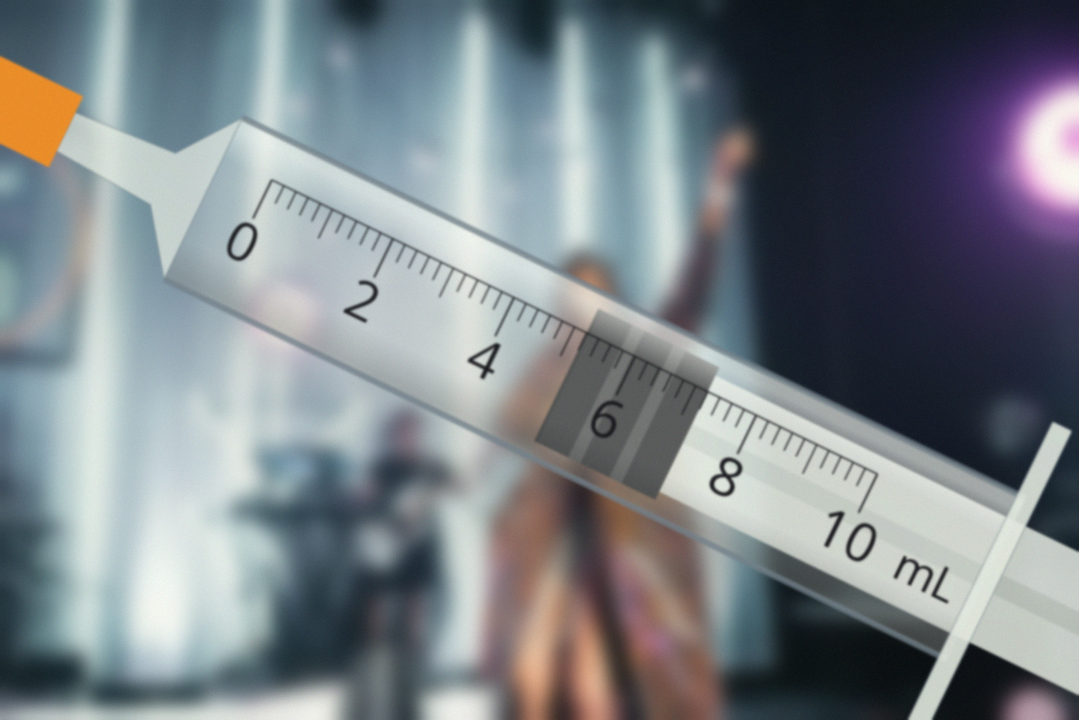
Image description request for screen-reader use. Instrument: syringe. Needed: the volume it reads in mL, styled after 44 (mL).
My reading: 5.2 (mL)
